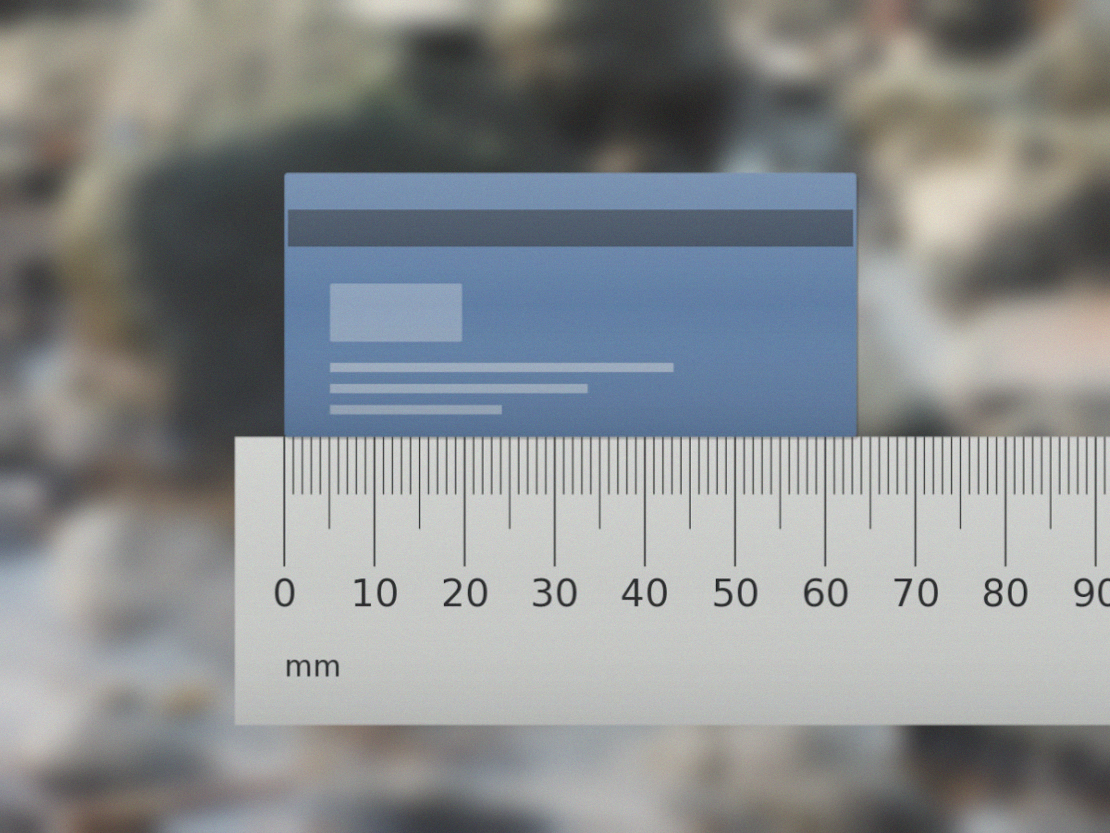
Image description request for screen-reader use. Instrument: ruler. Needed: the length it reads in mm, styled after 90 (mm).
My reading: 63.5 (mm)
